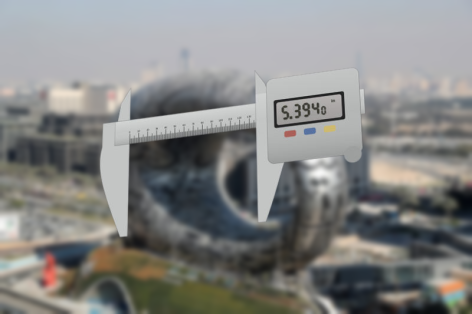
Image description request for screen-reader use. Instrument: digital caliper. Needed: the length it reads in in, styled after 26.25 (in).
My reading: 5.3940 (in)
